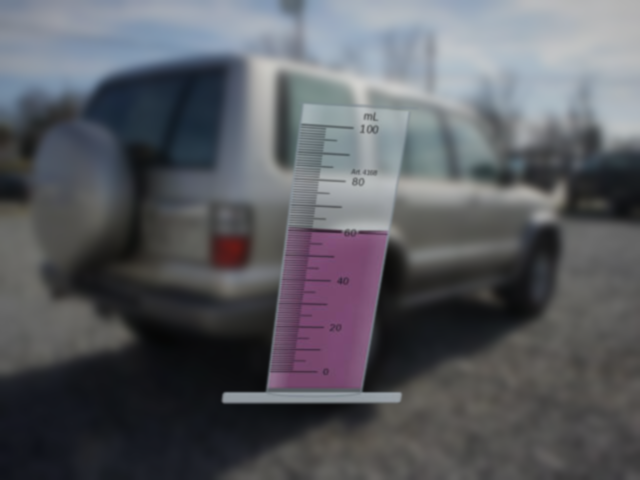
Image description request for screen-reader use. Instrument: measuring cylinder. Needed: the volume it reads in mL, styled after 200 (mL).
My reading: 60 (mL)
